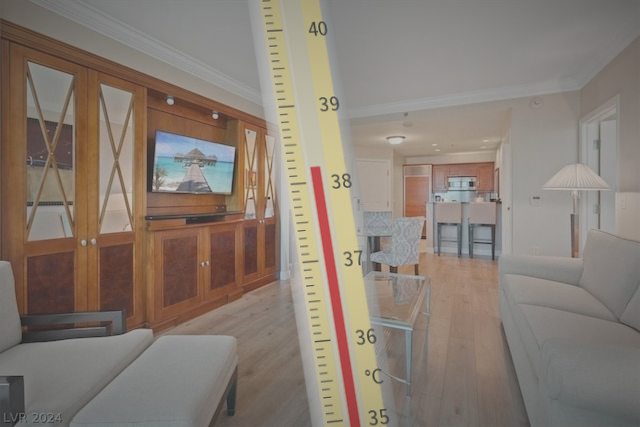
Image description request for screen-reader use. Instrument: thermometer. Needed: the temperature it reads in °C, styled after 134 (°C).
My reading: 38.2 (°C)
